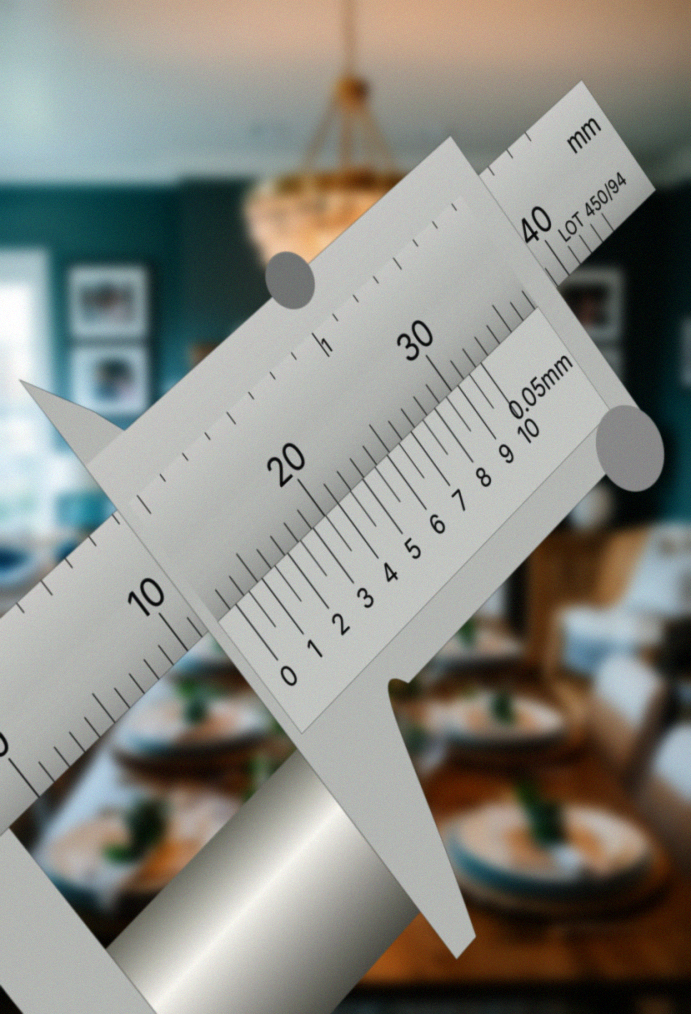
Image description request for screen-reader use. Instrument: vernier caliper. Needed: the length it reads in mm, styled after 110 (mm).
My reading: 13.4 (mm)
